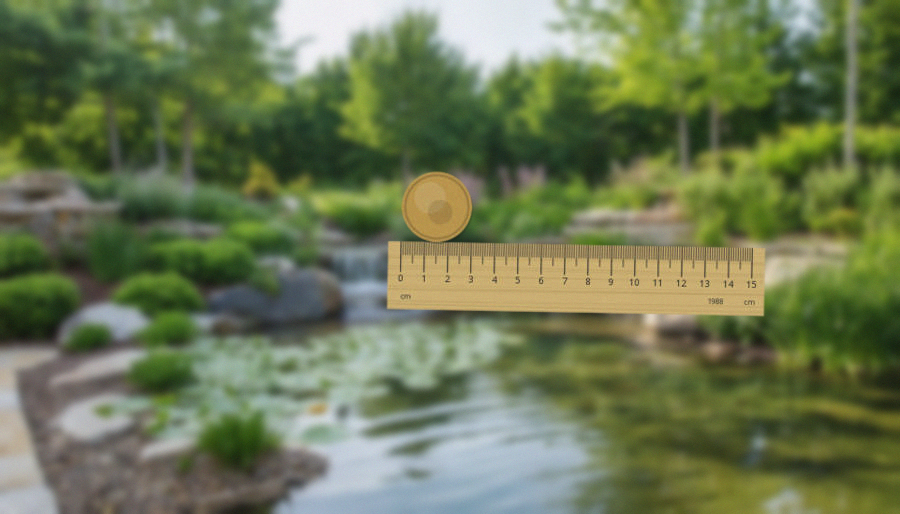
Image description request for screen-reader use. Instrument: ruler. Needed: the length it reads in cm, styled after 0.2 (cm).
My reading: 3 (cm)
